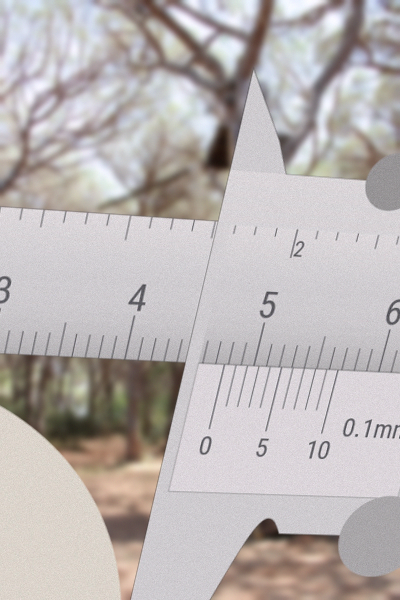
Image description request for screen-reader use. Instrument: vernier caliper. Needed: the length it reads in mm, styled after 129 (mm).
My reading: 47.7 (mm)
